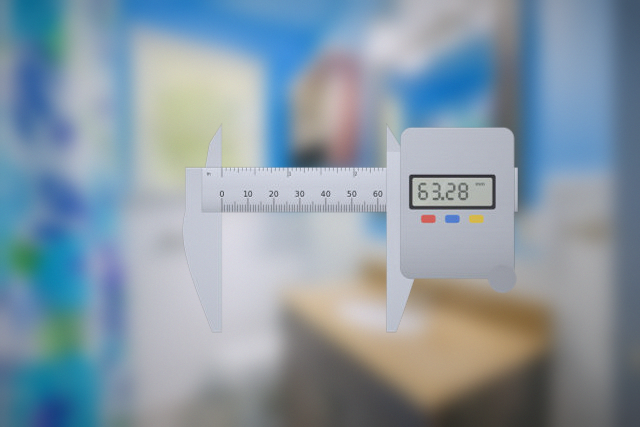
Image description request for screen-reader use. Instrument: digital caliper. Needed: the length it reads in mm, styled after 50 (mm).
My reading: 63.28 (mm)
